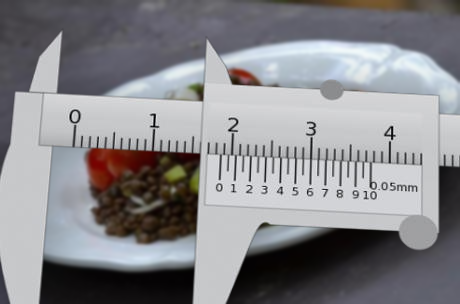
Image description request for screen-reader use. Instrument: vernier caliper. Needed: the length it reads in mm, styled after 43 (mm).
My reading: 18.6 (mm)
